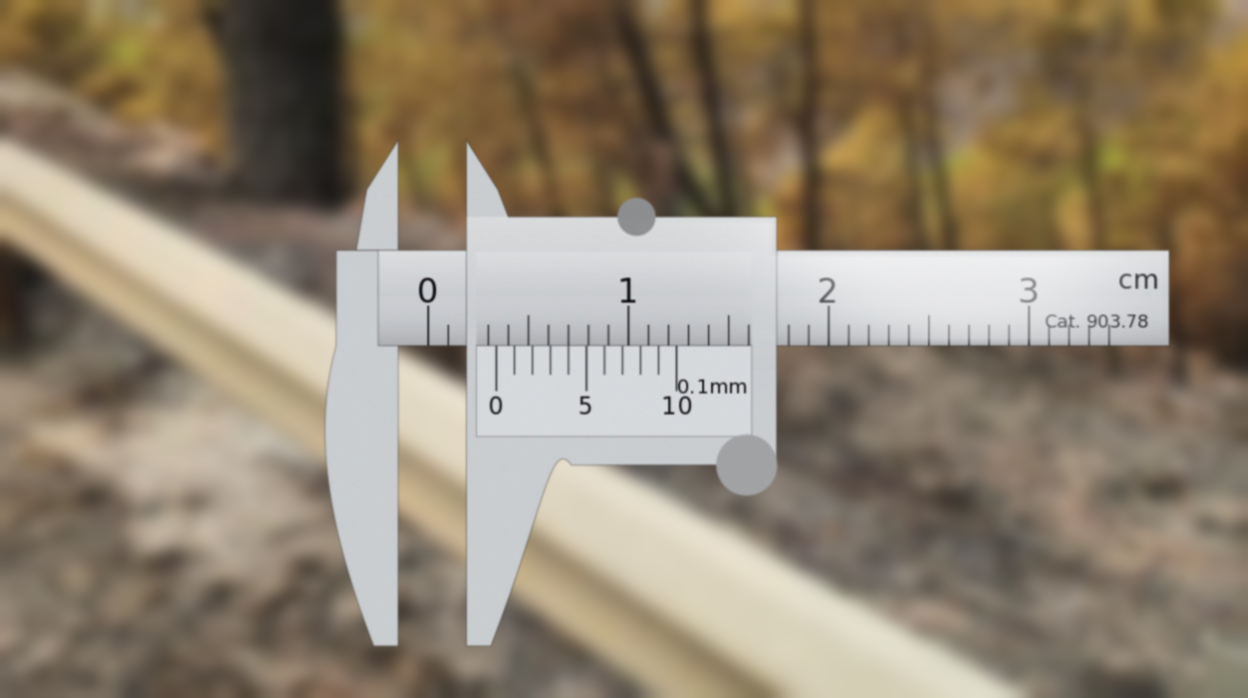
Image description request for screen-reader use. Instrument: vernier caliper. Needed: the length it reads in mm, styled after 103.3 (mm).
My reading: 3.4 (mm)
